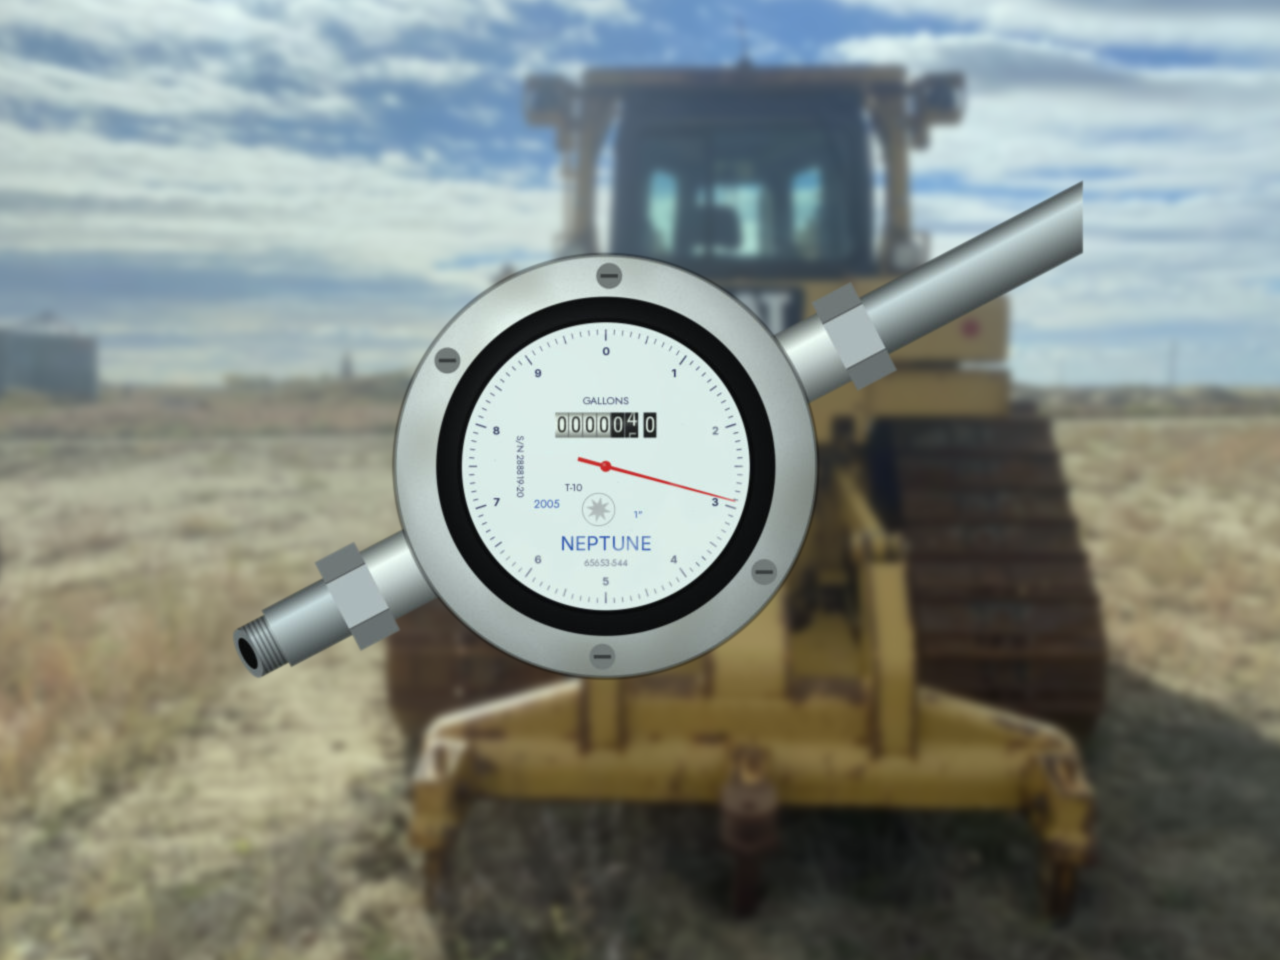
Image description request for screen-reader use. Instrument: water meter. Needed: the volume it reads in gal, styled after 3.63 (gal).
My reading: 42.9 (gal)
